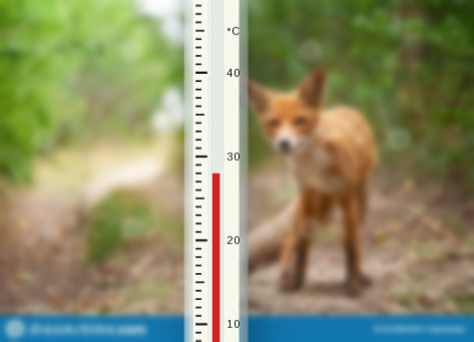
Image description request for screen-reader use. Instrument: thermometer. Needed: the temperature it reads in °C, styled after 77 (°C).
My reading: 28 (°C)
